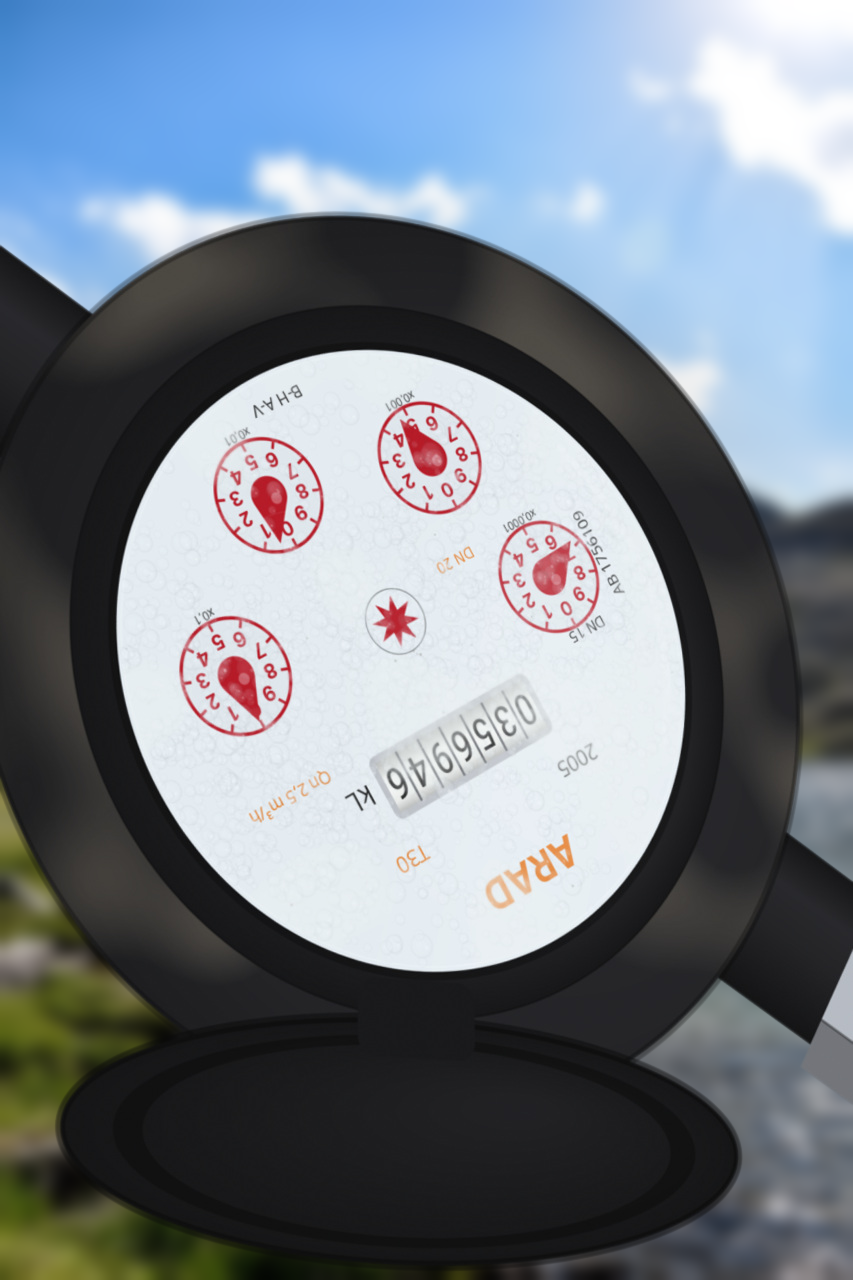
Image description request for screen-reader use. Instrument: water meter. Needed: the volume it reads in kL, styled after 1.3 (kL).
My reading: 356946.0046 (kL)
